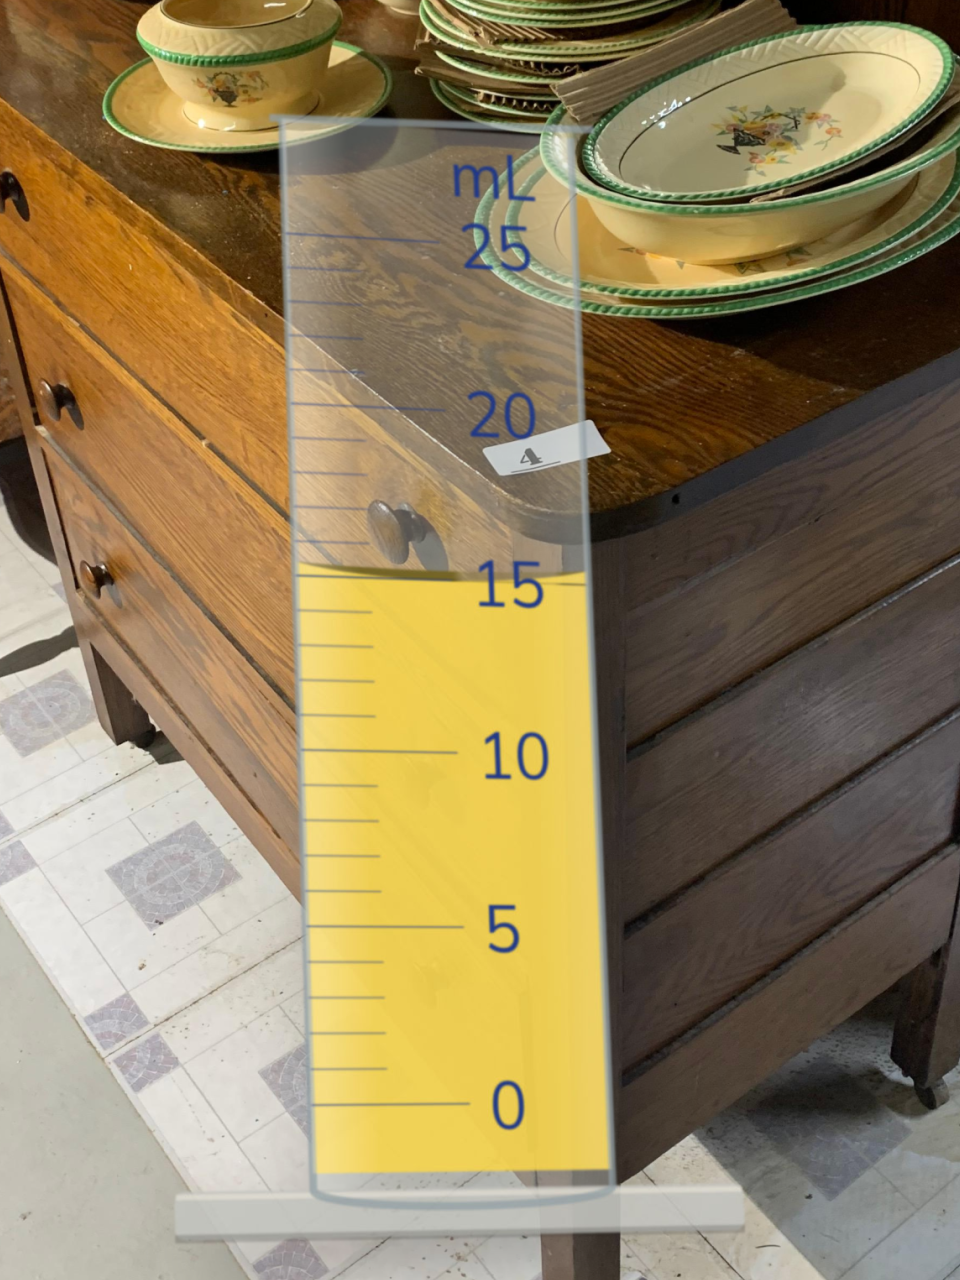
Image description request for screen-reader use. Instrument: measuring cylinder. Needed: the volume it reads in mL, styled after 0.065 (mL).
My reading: 15 (mL)
